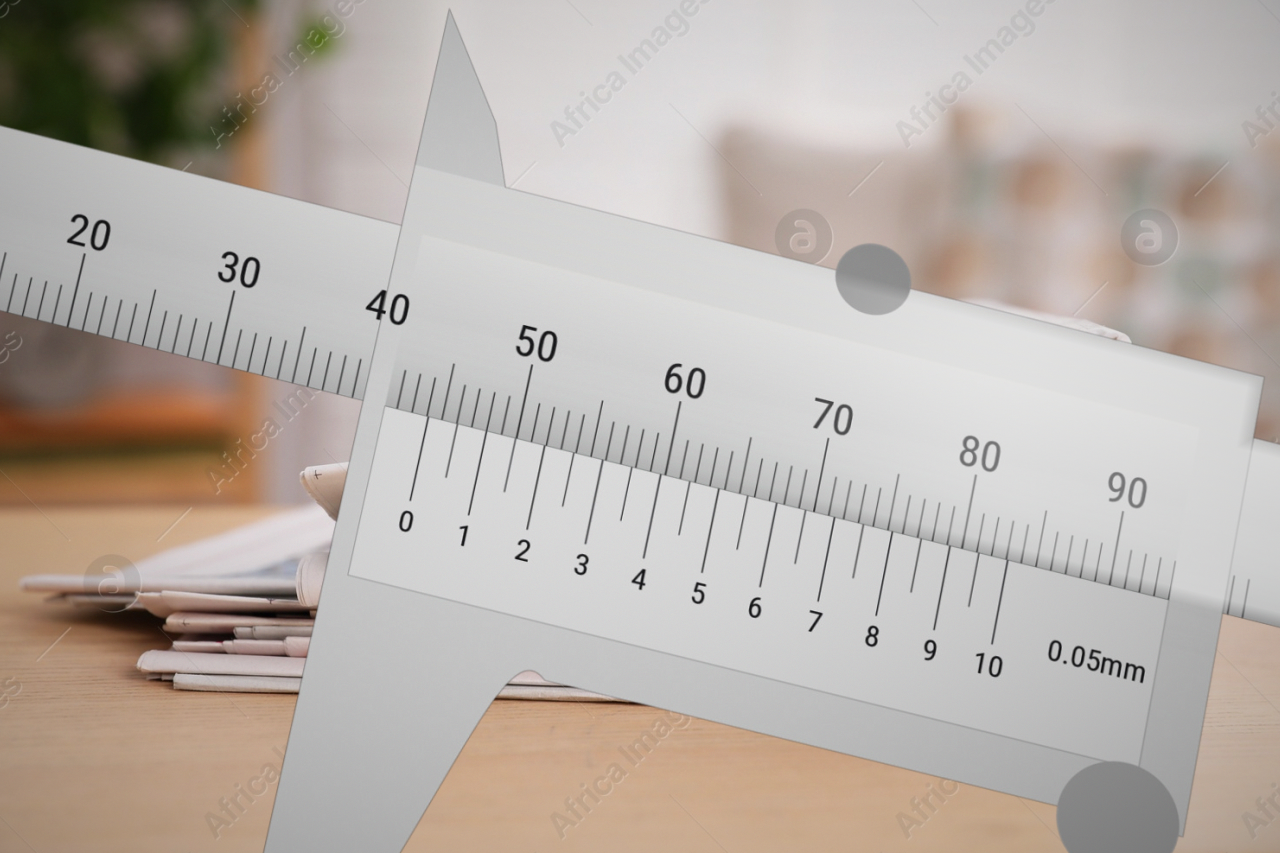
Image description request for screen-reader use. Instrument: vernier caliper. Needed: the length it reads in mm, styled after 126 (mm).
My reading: 44.1 (mm)
